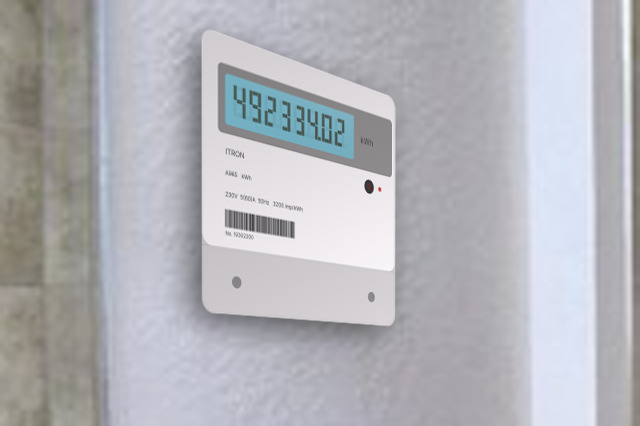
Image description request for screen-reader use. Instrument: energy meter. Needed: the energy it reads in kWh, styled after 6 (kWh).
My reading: 492334.02 (kWh)
